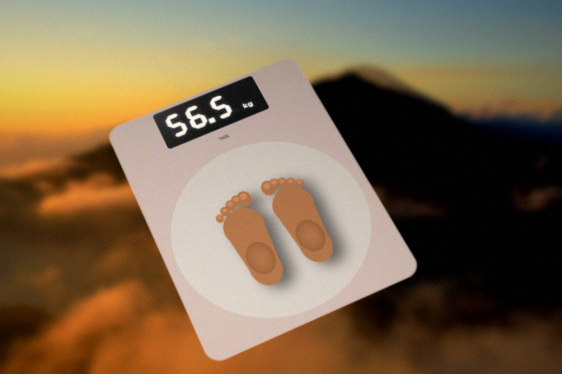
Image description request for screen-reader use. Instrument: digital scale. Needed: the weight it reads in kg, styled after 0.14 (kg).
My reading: 56.5 (kg)
